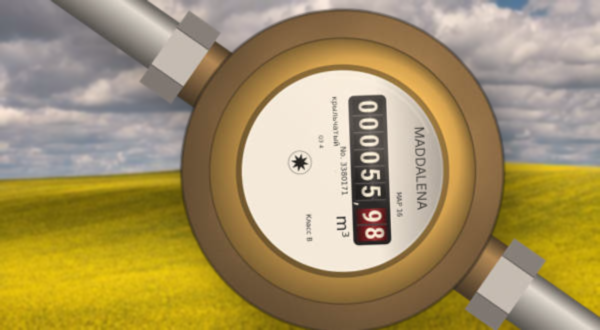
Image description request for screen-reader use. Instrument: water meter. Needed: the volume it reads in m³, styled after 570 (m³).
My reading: 55.98 (m³)
